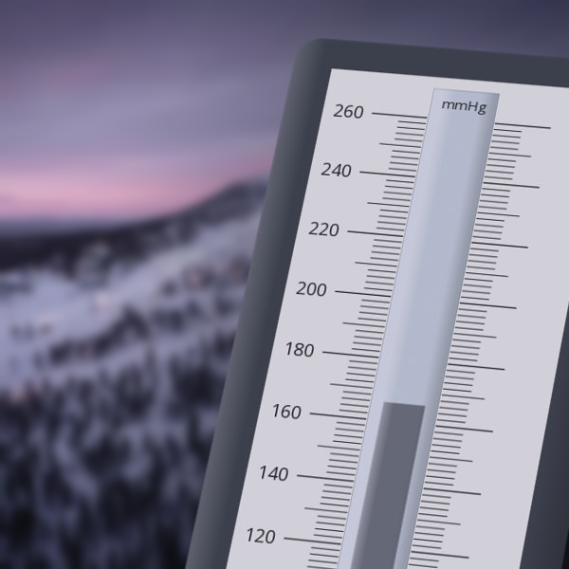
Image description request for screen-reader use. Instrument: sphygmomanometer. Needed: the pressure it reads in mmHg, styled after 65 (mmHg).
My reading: 166 (mmHg)
